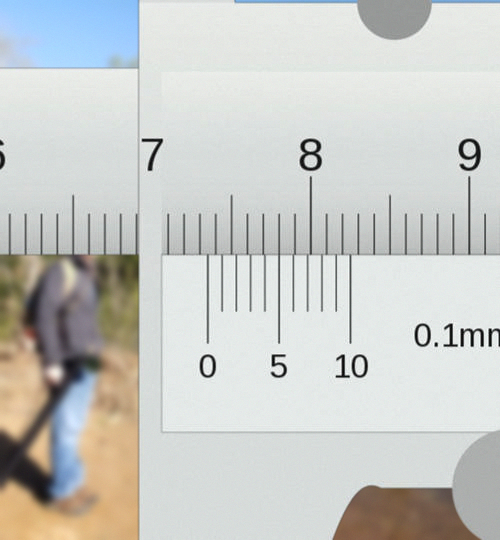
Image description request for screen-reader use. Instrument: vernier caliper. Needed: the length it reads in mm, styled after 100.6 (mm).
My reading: 73.5 (mm)
